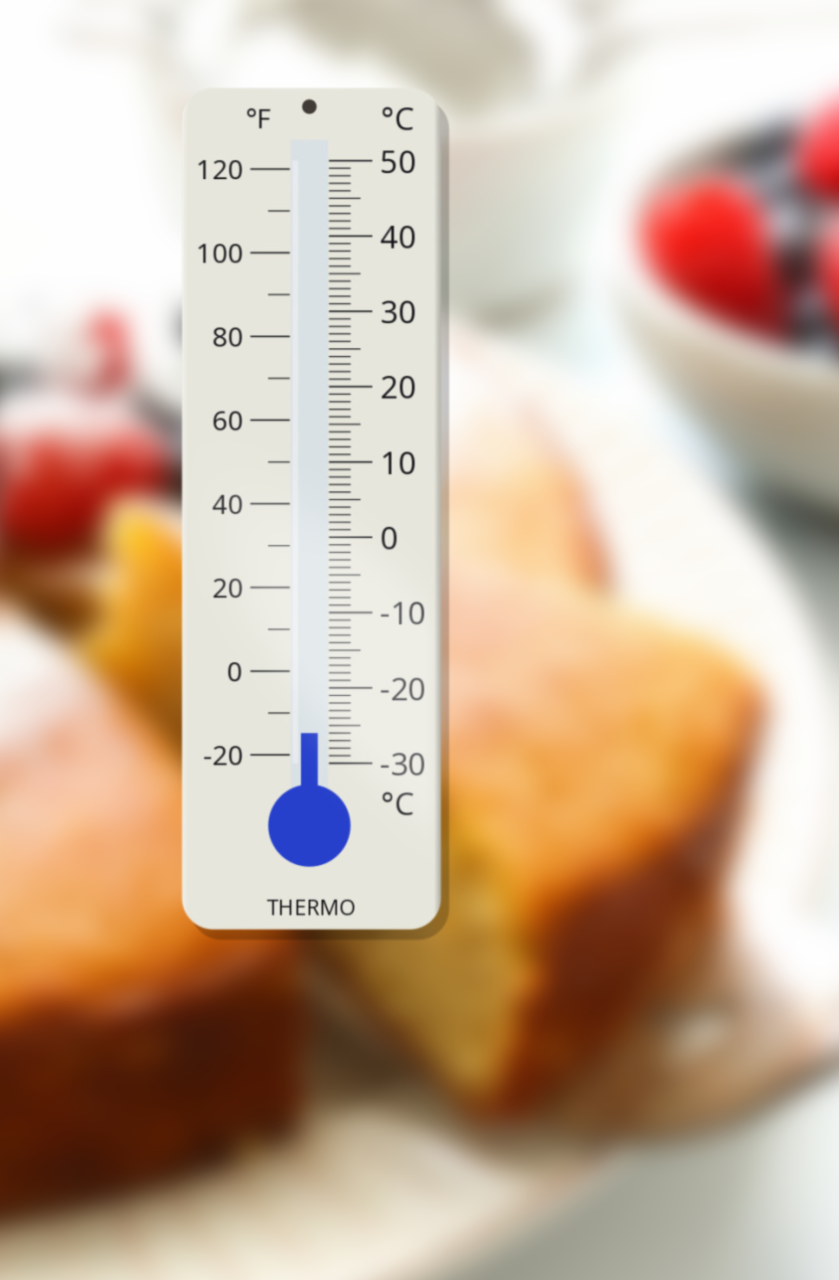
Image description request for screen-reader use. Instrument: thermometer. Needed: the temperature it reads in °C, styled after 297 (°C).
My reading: -26 (°C)
